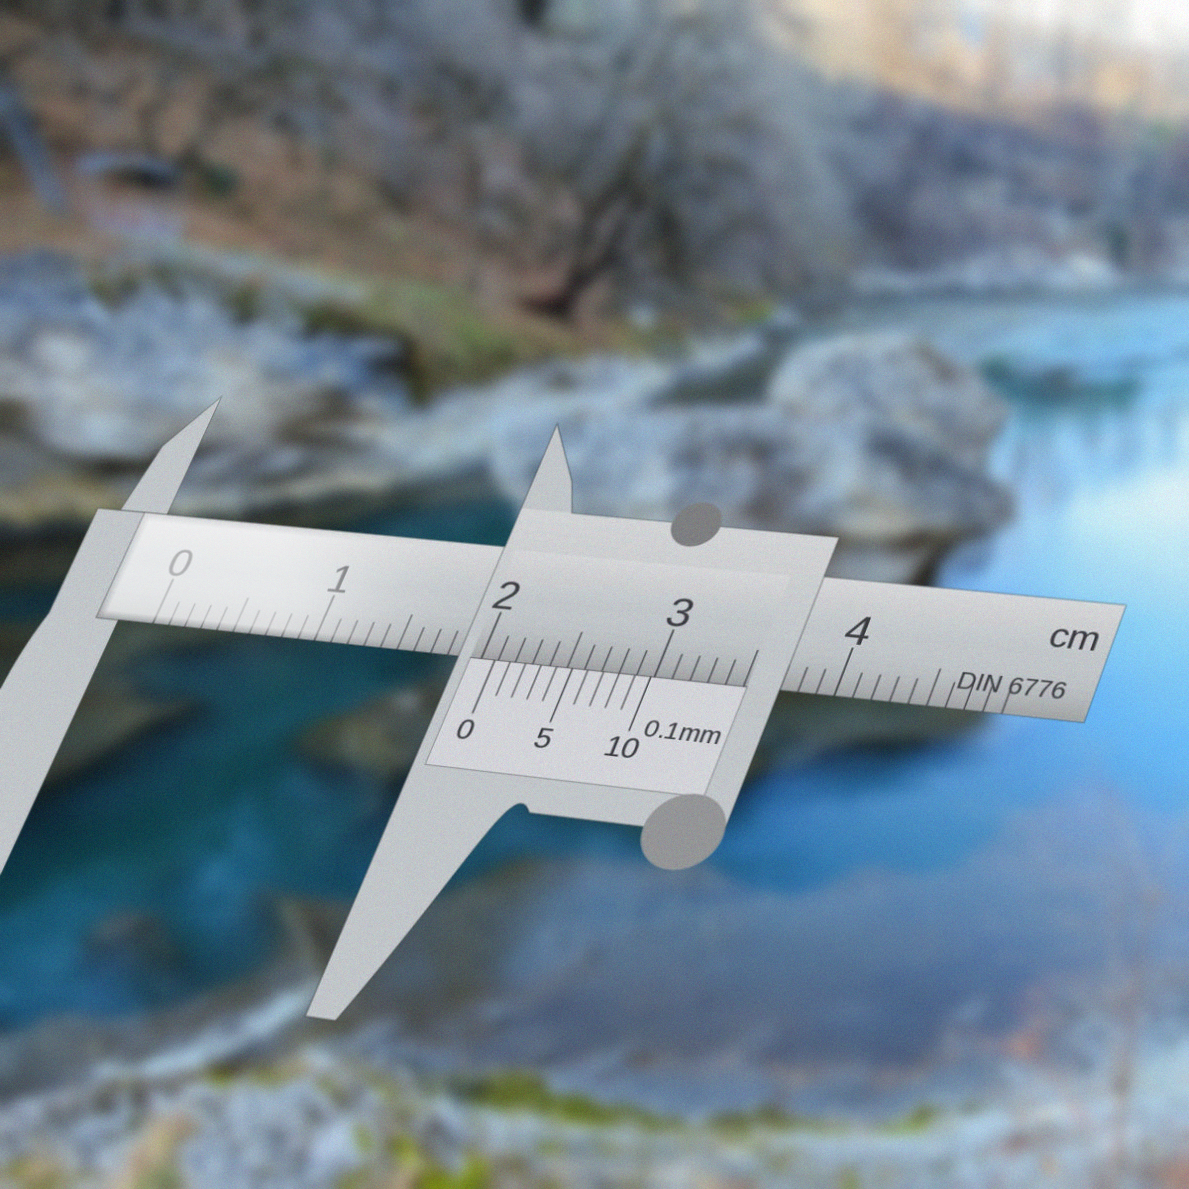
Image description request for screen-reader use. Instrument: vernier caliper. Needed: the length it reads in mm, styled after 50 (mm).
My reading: 20.8 (mm)
